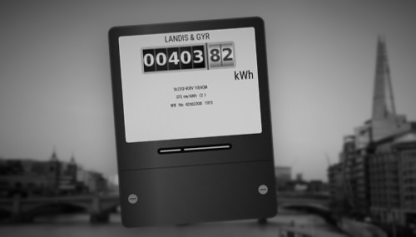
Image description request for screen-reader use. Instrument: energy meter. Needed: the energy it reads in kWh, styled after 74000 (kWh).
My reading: 403.82 (kWh)
